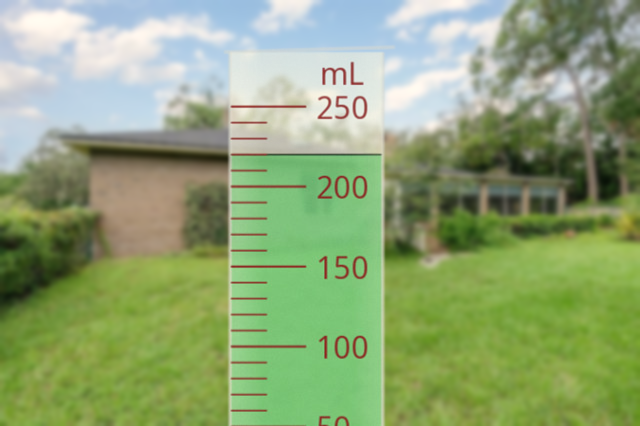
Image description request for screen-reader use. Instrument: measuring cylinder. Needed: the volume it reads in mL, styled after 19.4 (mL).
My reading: 220 (mL)
